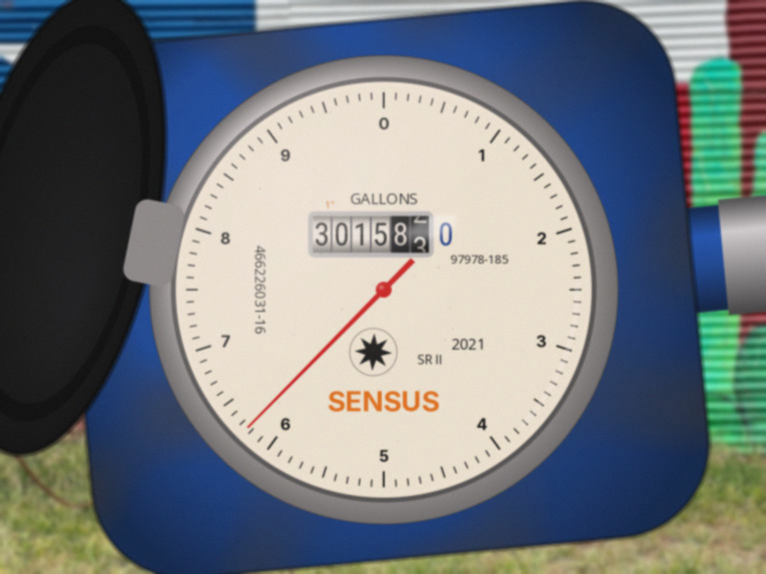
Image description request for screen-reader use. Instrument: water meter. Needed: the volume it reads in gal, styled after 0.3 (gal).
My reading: 3015826.2 (gal)
